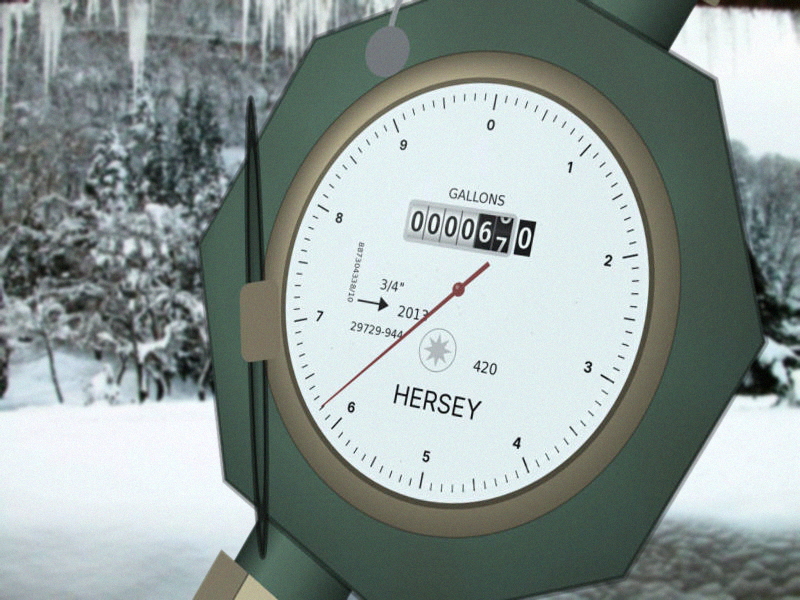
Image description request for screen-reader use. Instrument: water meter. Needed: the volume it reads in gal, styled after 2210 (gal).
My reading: 666.2 (gal)
